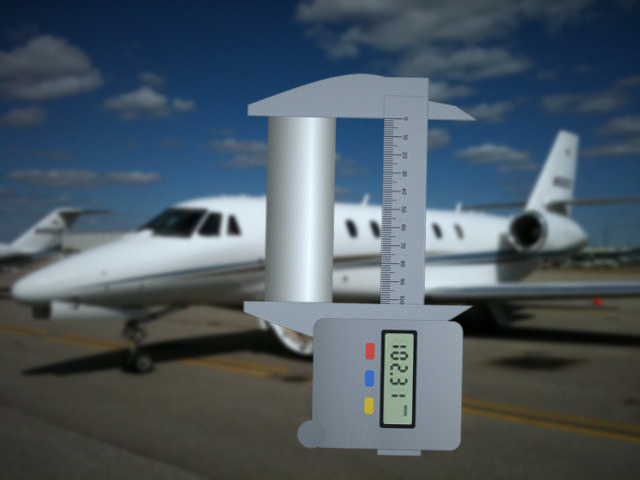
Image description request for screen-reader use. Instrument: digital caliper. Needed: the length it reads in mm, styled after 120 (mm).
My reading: 102.31 (mm)
